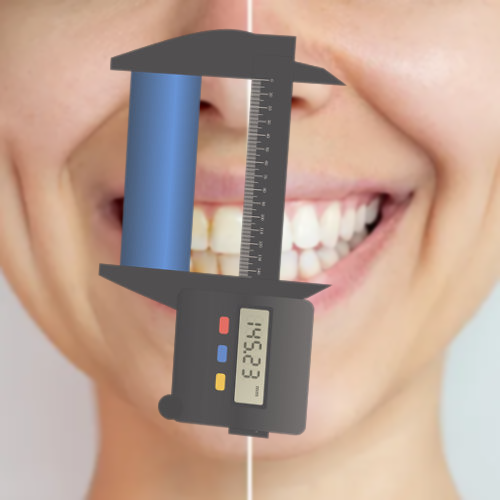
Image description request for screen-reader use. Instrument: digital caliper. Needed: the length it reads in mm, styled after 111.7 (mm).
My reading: 145.23 (mm)
